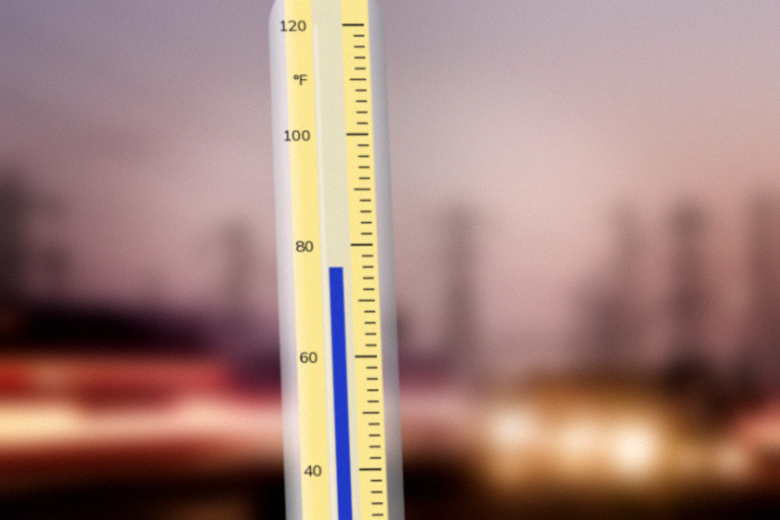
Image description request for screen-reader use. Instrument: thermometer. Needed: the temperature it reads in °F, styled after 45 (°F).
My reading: 76 (°F)
